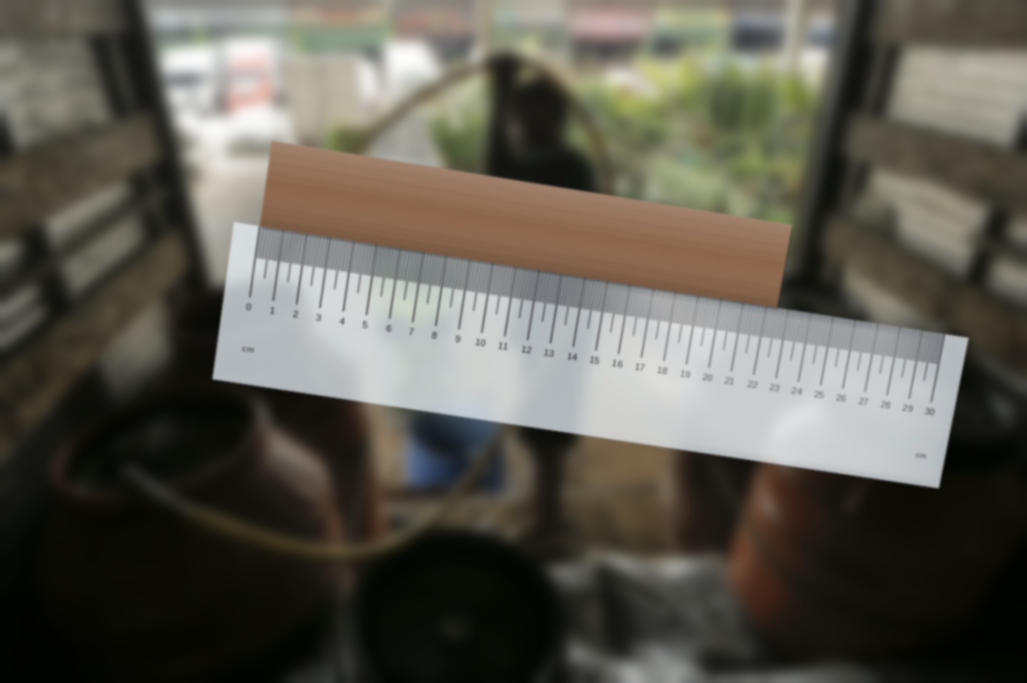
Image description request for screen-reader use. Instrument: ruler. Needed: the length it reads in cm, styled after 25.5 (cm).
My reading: 22.5 (cm)
